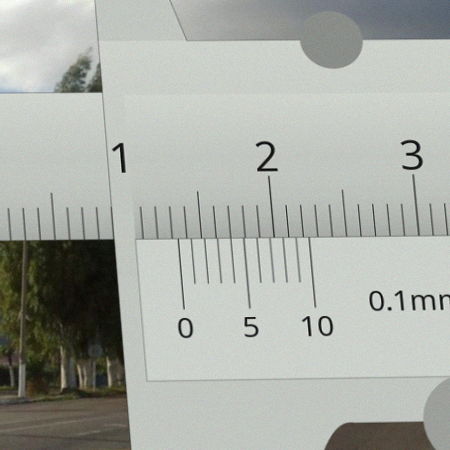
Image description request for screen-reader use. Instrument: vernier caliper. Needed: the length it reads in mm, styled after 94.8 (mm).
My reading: 13.4 (mm)
